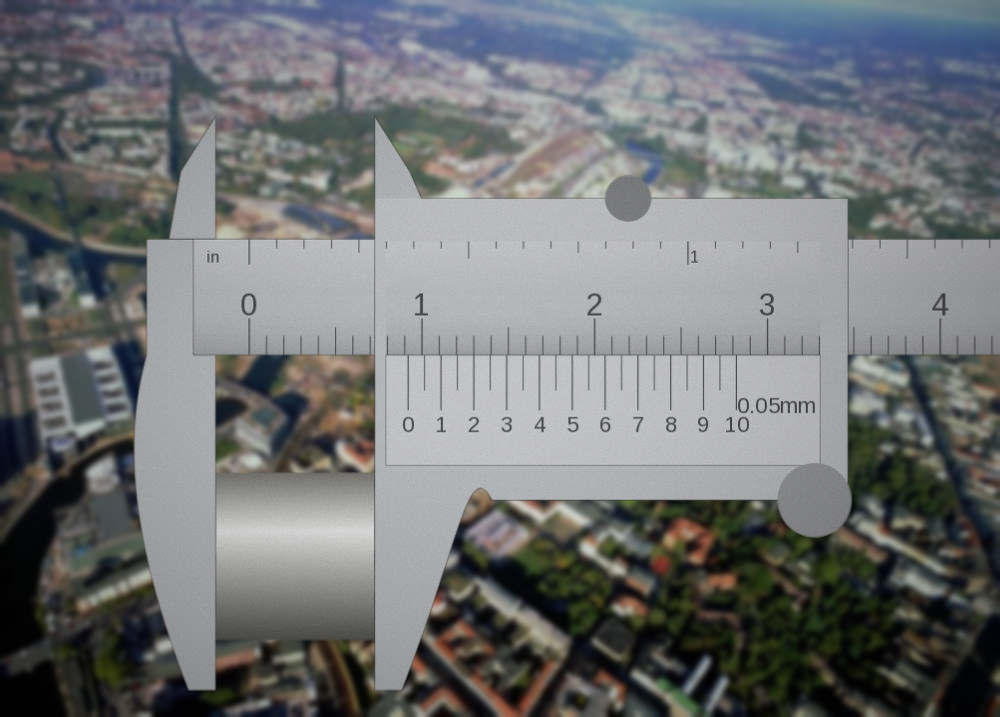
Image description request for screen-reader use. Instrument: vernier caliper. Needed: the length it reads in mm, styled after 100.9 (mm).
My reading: 9.2 (mm)
